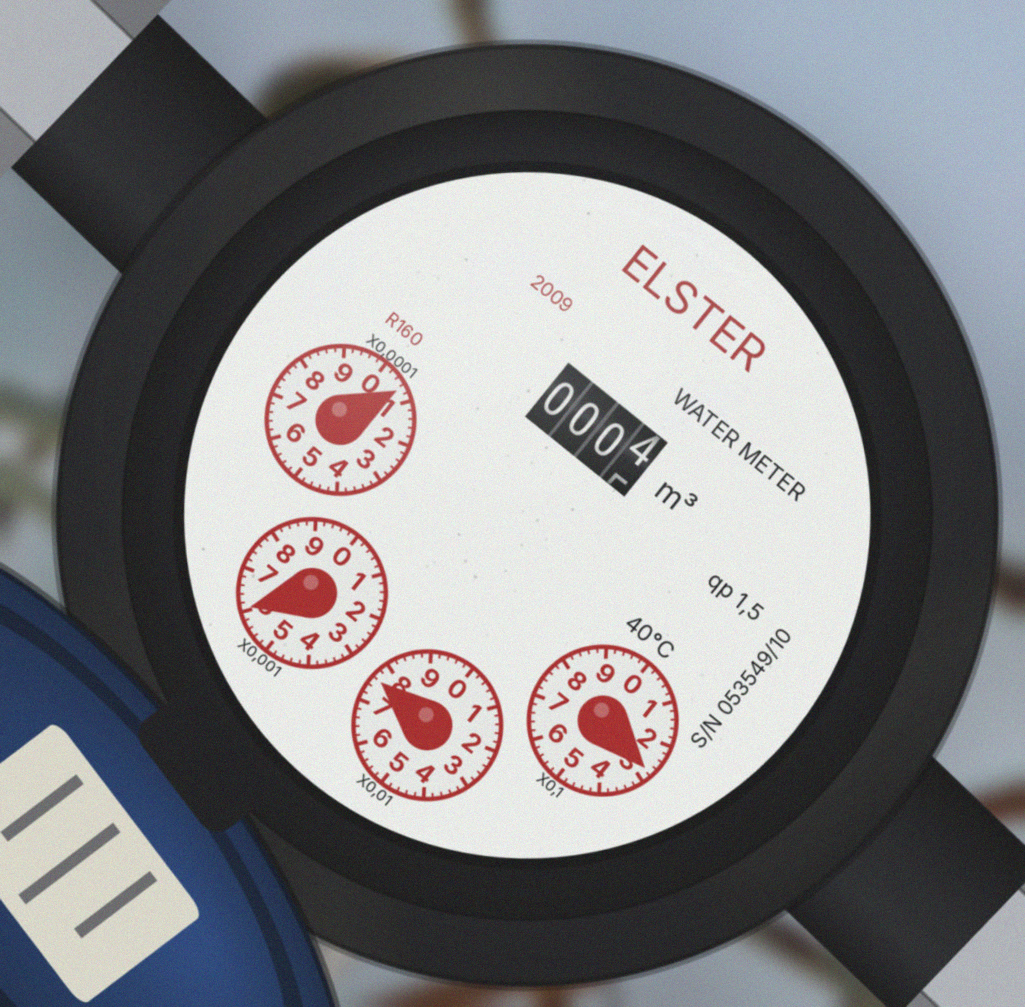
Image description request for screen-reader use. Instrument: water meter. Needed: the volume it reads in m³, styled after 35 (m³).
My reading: 4.2760 (m³)
